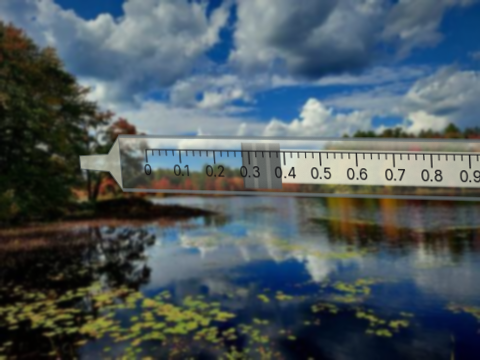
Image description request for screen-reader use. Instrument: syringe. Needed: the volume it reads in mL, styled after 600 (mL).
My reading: 0.28 (mL)
